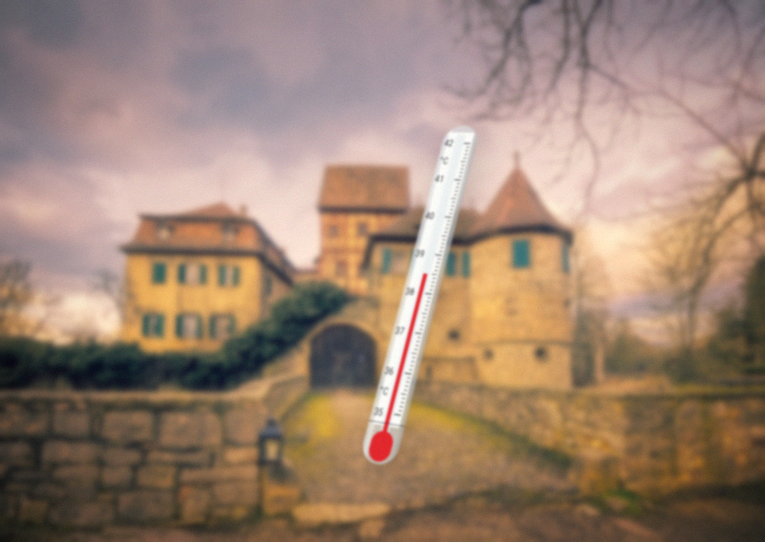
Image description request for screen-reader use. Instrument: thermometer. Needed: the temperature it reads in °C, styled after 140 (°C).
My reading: 38.5 (°C)
